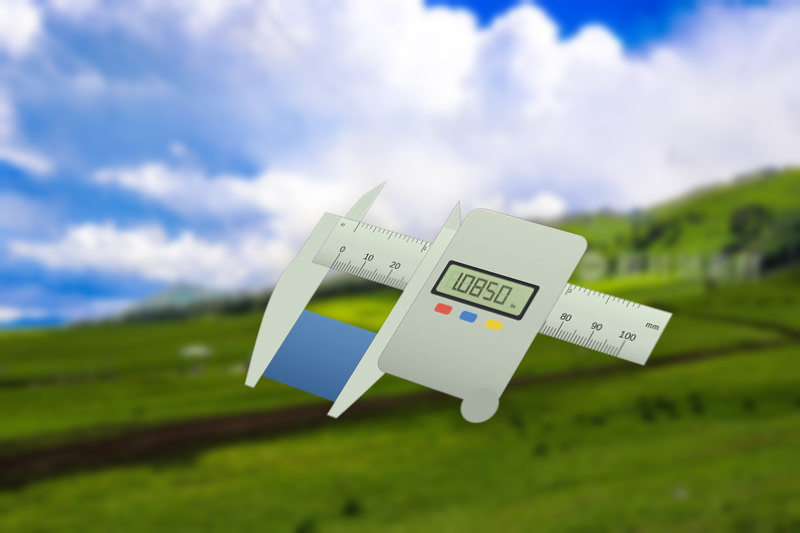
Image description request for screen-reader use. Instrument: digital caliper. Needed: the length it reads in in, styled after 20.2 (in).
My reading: 1.0850 (in)
